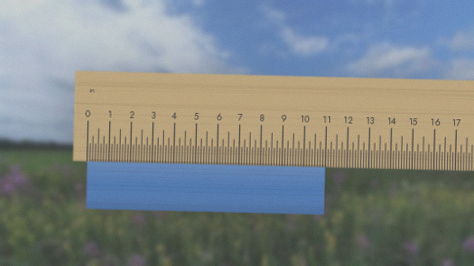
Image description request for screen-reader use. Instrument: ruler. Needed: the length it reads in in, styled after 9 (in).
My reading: 11 (in)
